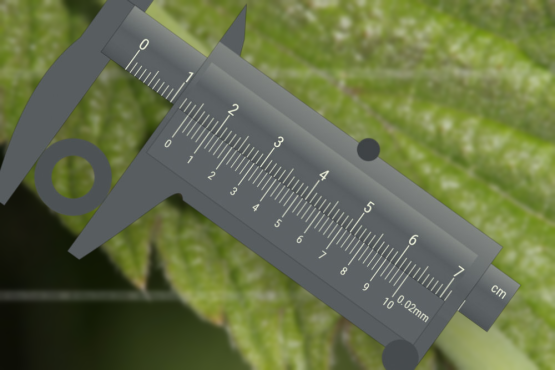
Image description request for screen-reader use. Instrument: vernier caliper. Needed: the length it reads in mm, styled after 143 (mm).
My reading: 14.0 (mm)
